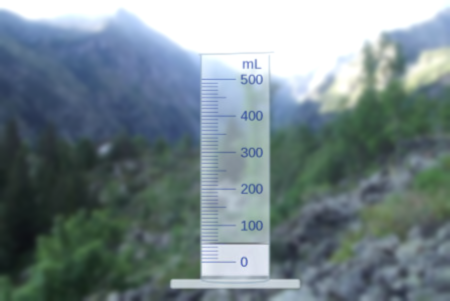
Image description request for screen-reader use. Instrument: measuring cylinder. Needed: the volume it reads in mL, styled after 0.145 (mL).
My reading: 50 (mL)
